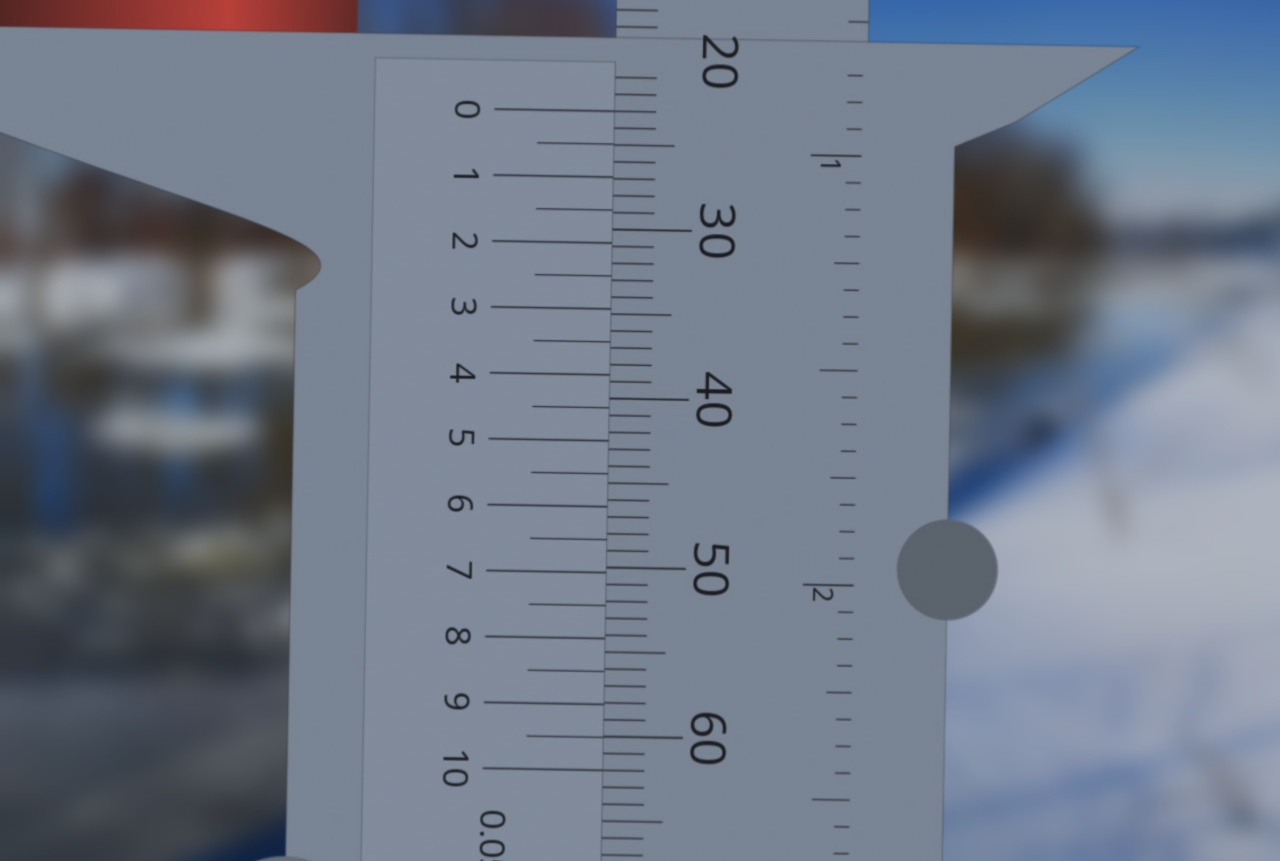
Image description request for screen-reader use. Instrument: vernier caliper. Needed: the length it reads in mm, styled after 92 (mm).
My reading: 23.0 (mm)
